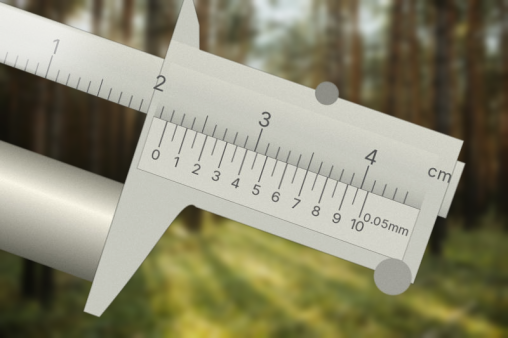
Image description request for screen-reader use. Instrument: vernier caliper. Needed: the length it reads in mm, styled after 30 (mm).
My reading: 21.7 (mm)
